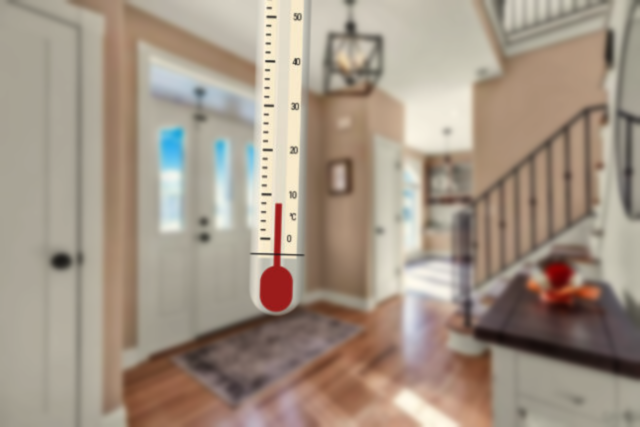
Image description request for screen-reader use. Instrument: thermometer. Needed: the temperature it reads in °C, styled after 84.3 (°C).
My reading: 8 (°C)
